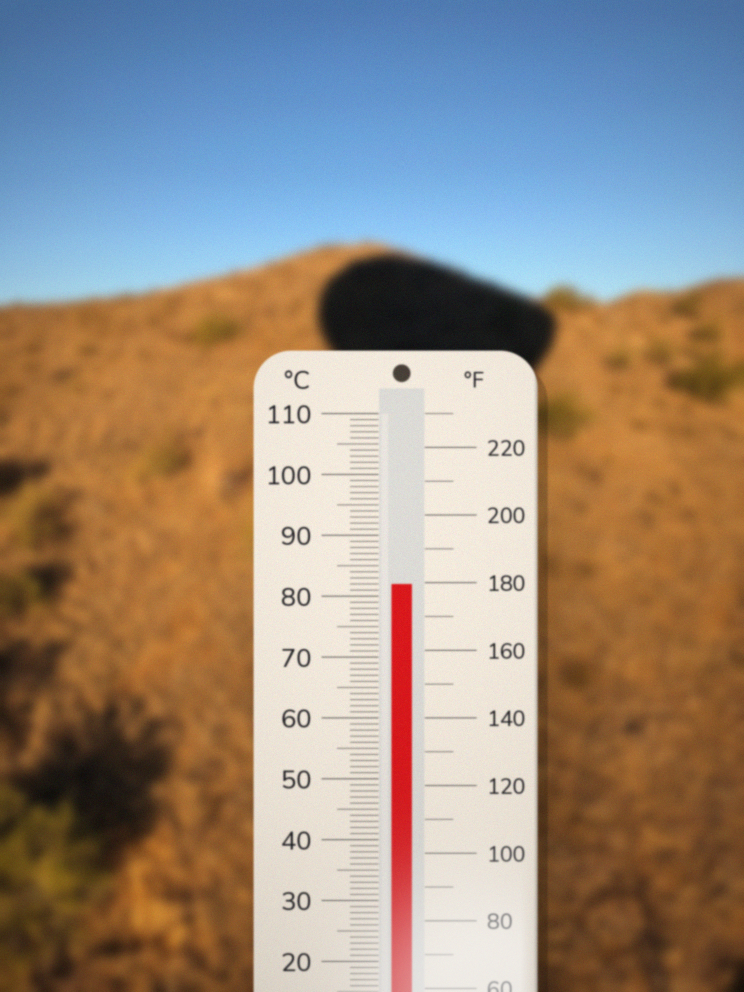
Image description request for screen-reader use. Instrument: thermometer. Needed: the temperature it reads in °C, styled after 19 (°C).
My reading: 82 (°C)
